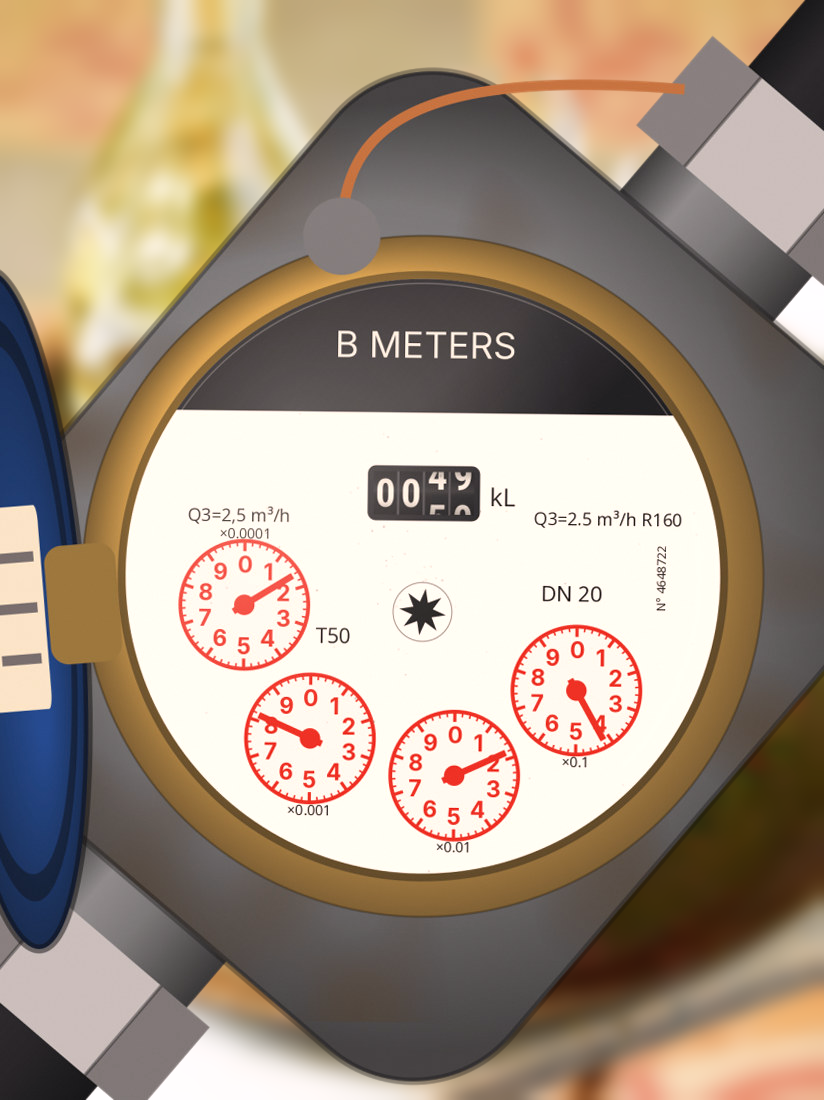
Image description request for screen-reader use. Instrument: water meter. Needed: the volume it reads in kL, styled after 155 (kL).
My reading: 49.4181 (kL)
